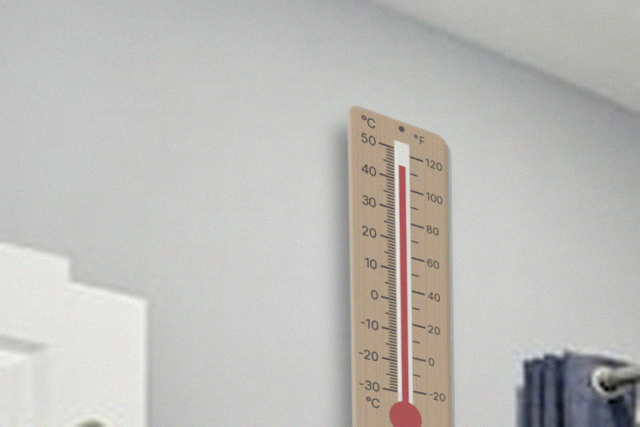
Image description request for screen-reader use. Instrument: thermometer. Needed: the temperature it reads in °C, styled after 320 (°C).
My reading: 45 (°C)
